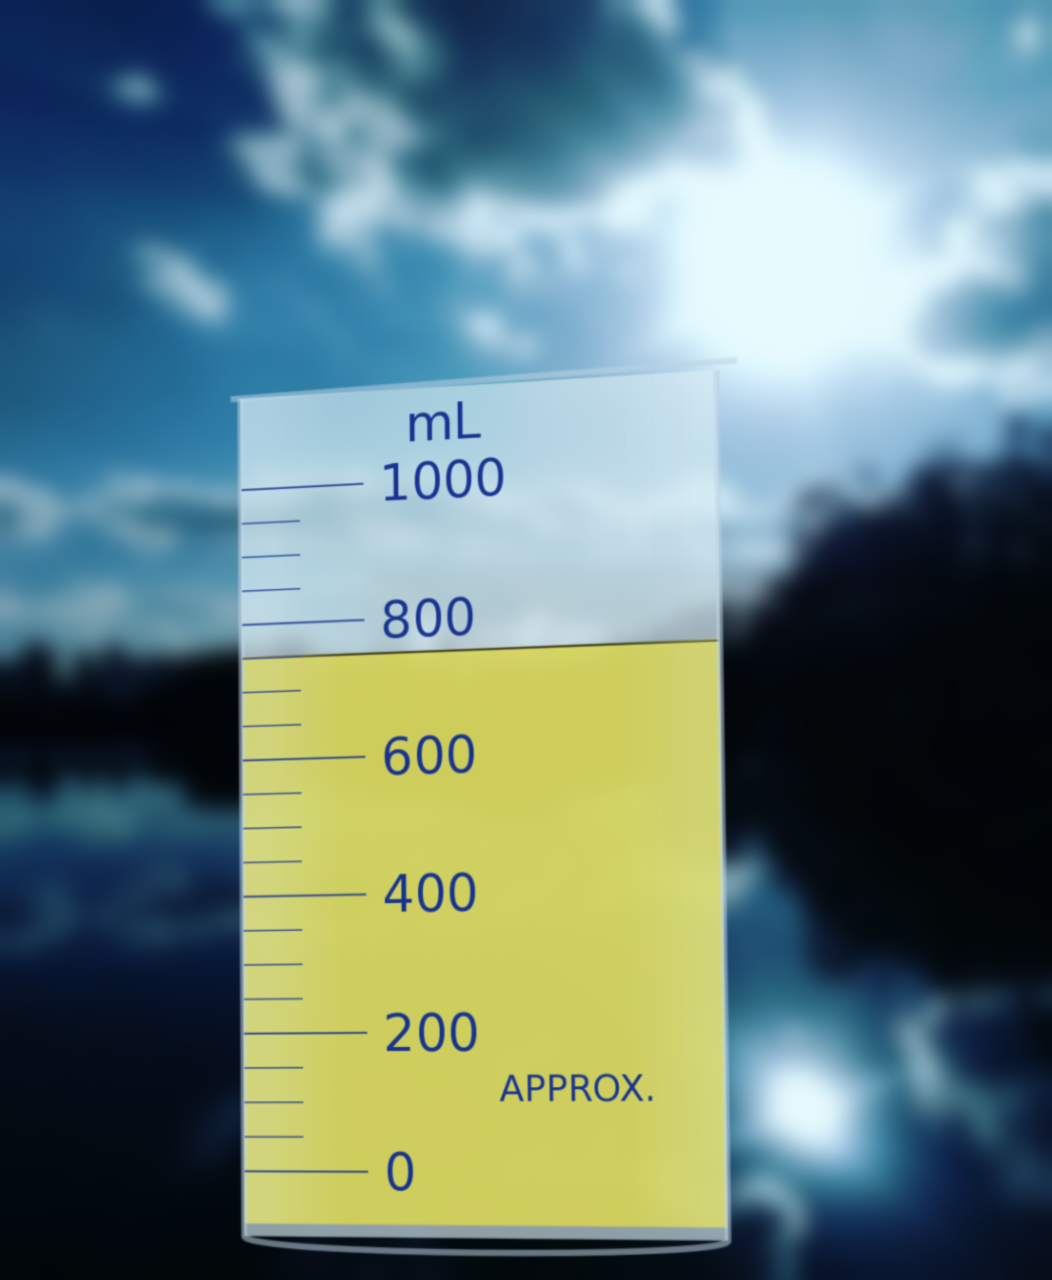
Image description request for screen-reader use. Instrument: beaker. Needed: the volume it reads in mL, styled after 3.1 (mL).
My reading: 750 (mL)
